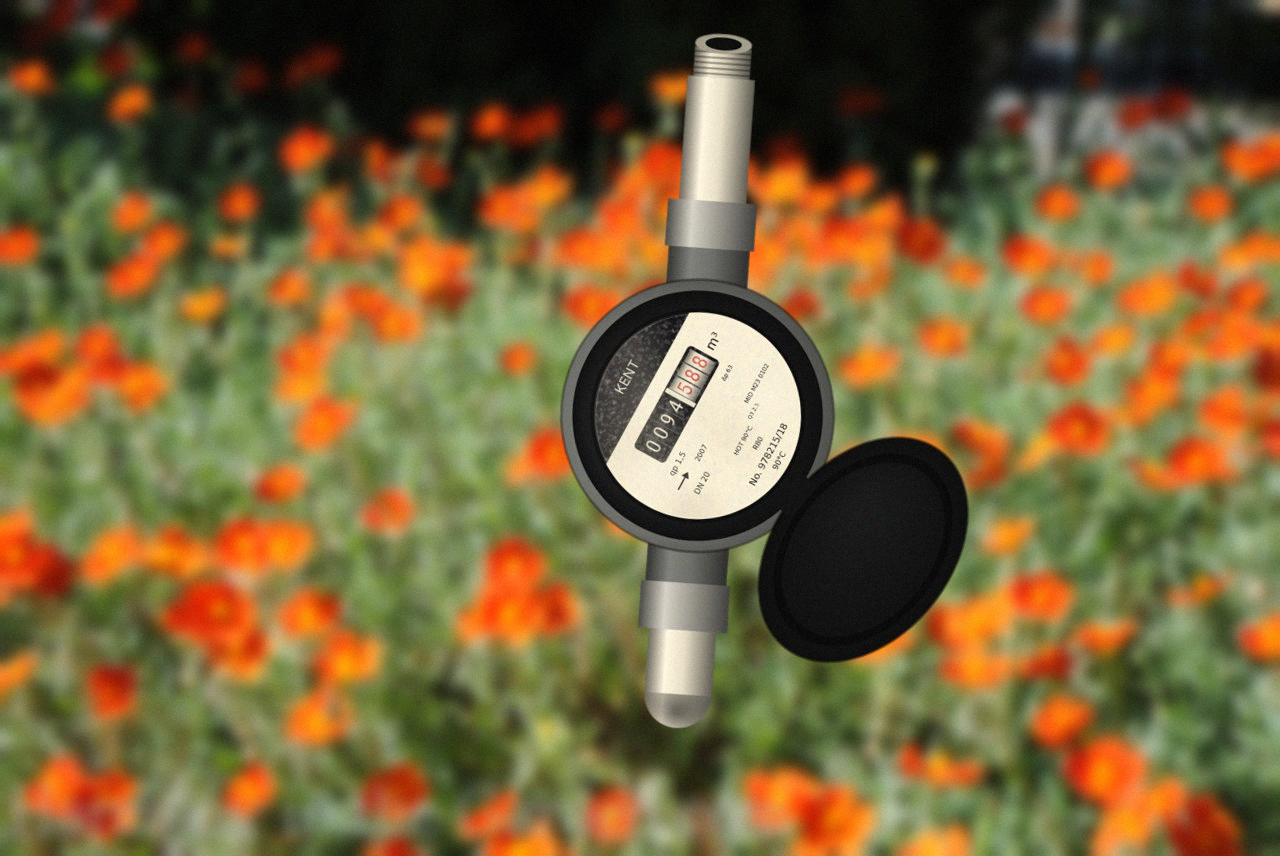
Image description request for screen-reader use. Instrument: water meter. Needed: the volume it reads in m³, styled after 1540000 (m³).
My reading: 94.588 (m³)
